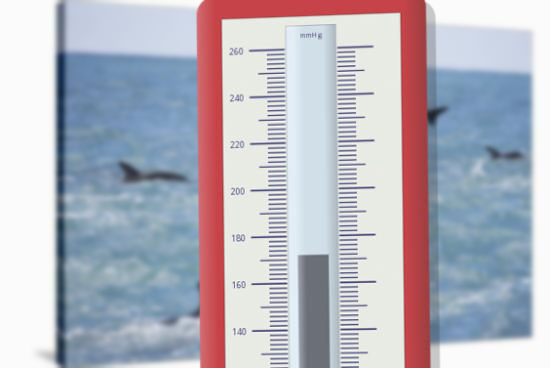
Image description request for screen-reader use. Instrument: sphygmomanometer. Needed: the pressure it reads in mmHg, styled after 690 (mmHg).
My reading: 172 (mmHg)
